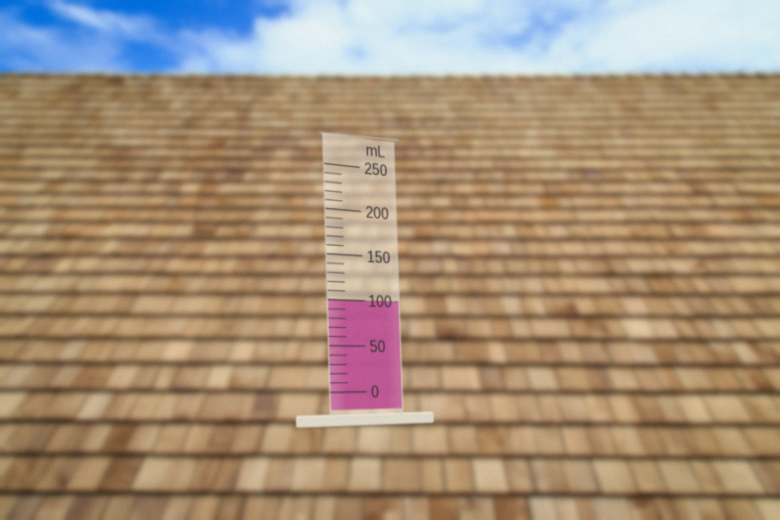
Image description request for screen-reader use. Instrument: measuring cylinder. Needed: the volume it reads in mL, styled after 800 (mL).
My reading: 100 (mL)
